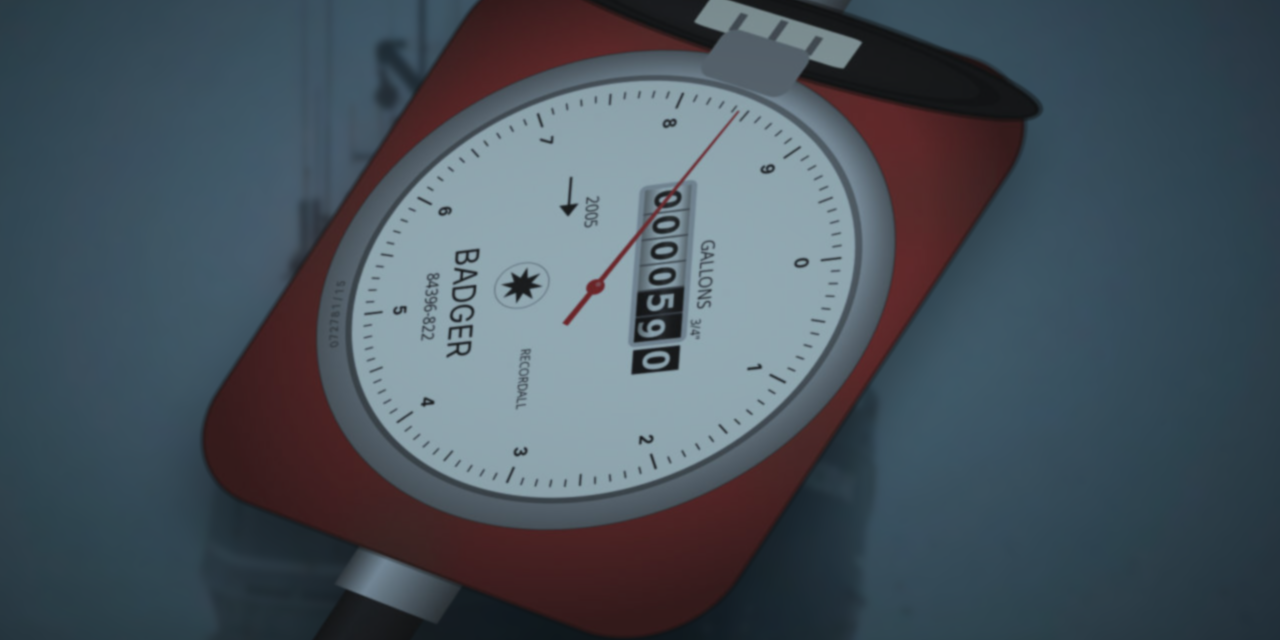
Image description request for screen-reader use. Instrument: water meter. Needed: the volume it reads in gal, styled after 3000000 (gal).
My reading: 588.4 (gal)
